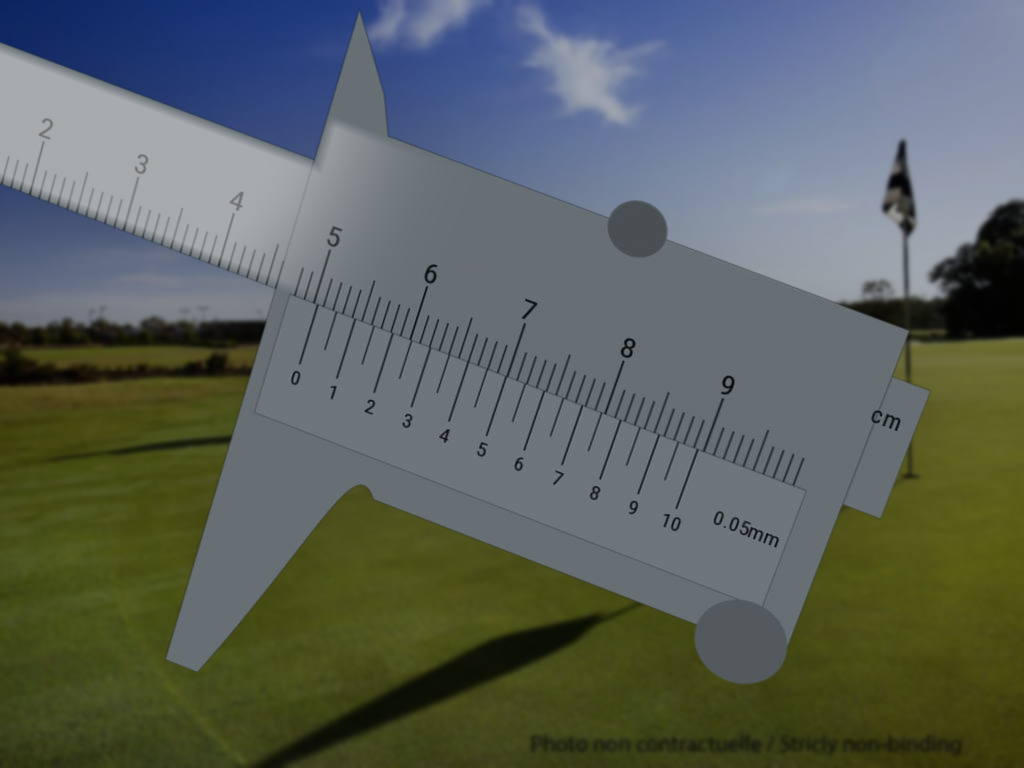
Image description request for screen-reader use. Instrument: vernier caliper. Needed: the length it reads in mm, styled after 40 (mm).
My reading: 50.4 (mm)
